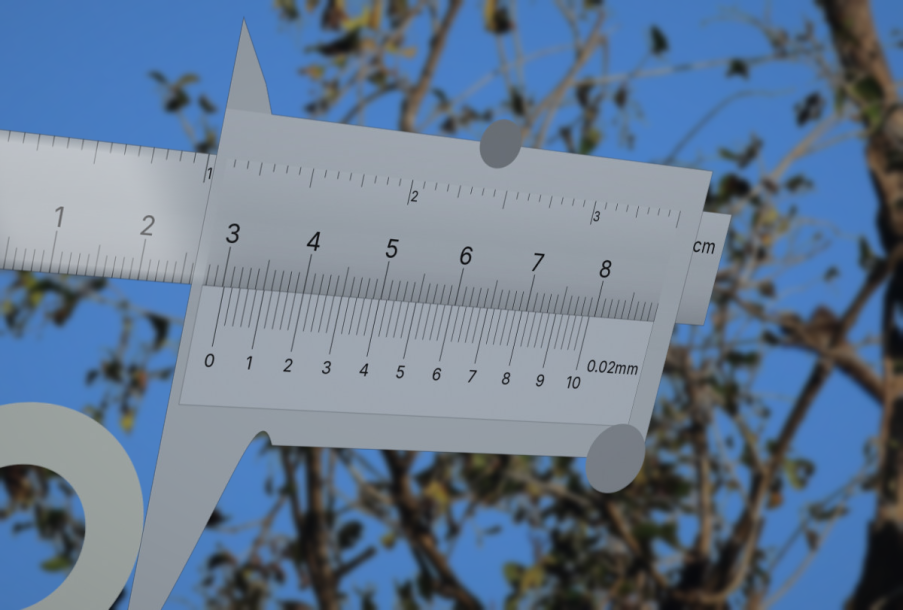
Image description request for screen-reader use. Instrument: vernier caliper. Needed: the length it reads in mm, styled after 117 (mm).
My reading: 30.2 (mm)
